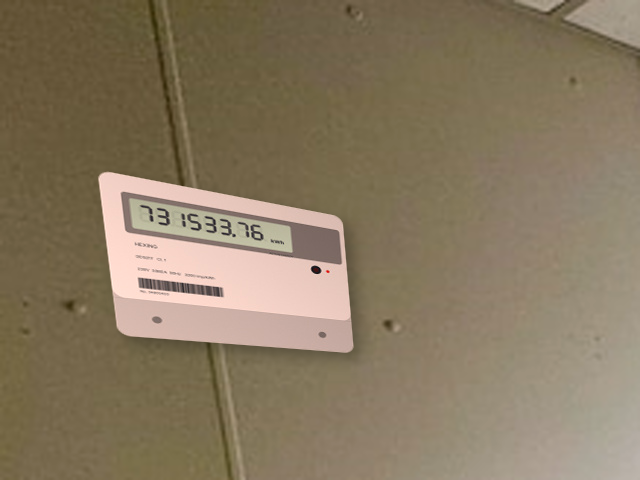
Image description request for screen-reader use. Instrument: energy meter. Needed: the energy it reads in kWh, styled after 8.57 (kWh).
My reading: 731533.76 (kWh)
